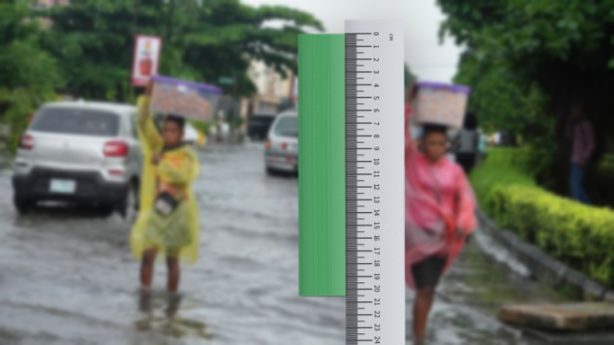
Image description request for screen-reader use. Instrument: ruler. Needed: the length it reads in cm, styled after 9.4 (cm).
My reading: 20.5 (cm)
